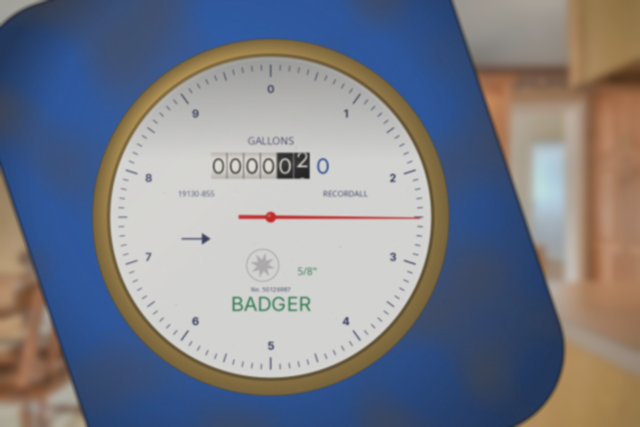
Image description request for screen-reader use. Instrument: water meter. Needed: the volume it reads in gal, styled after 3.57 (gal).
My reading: 22.5 (gal)
